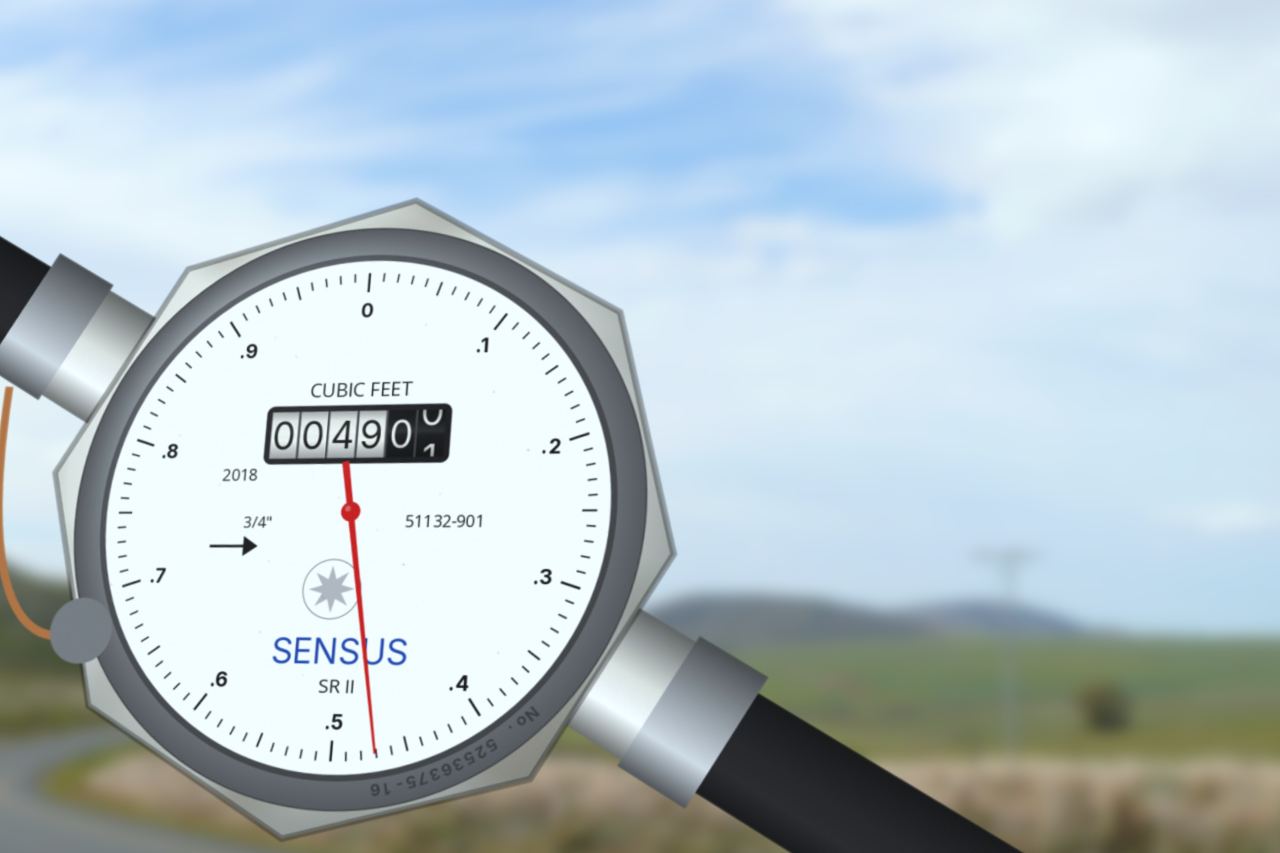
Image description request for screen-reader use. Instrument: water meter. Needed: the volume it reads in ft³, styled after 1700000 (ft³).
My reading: 4900.47 (ft³)
